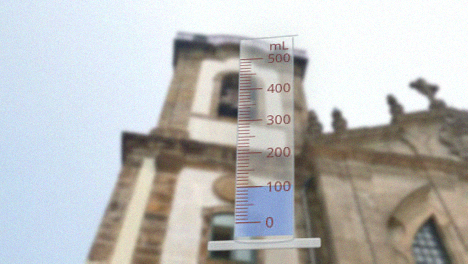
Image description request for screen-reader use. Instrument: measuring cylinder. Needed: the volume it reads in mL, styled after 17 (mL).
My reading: 100 (mL)
